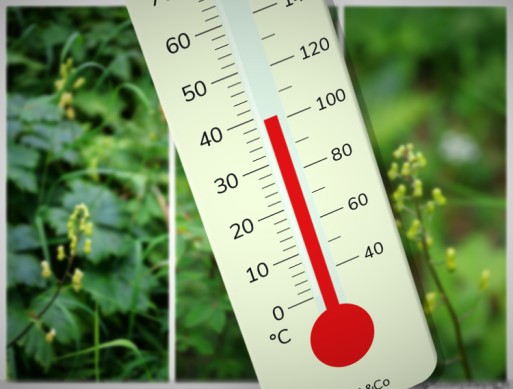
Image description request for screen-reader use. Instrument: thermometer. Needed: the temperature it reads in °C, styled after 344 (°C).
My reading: 39 (°C)
